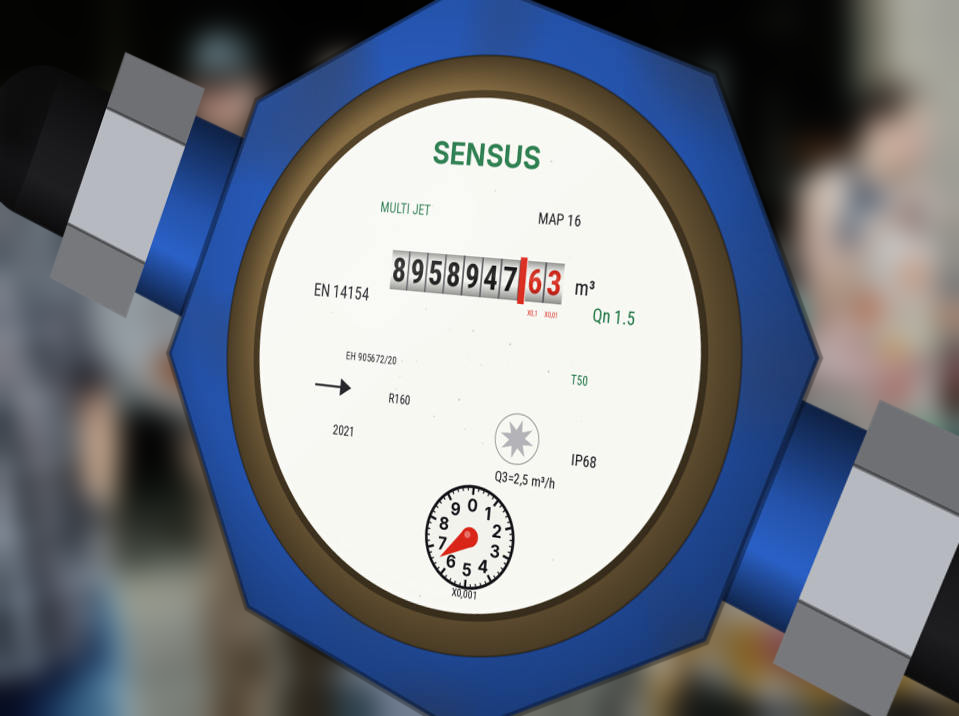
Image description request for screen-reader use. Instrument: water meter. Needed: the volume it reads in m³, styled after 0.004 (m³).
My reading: 8958947.636 (m³)
